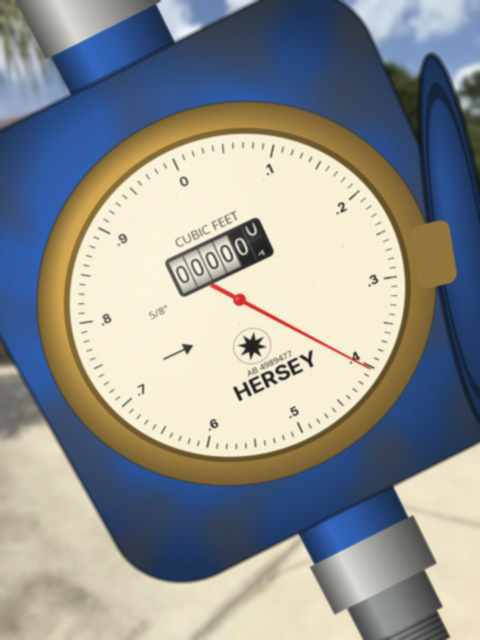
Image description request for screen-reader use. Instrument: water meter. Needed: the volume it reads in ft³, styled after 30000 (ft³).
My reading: 0.40 (ft³)
